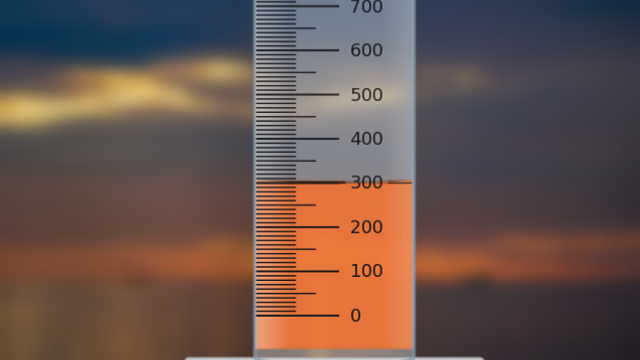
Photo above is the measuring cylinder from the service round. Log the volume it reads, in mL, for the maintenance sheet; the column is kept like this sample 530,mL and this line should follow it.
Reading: 300,mL
